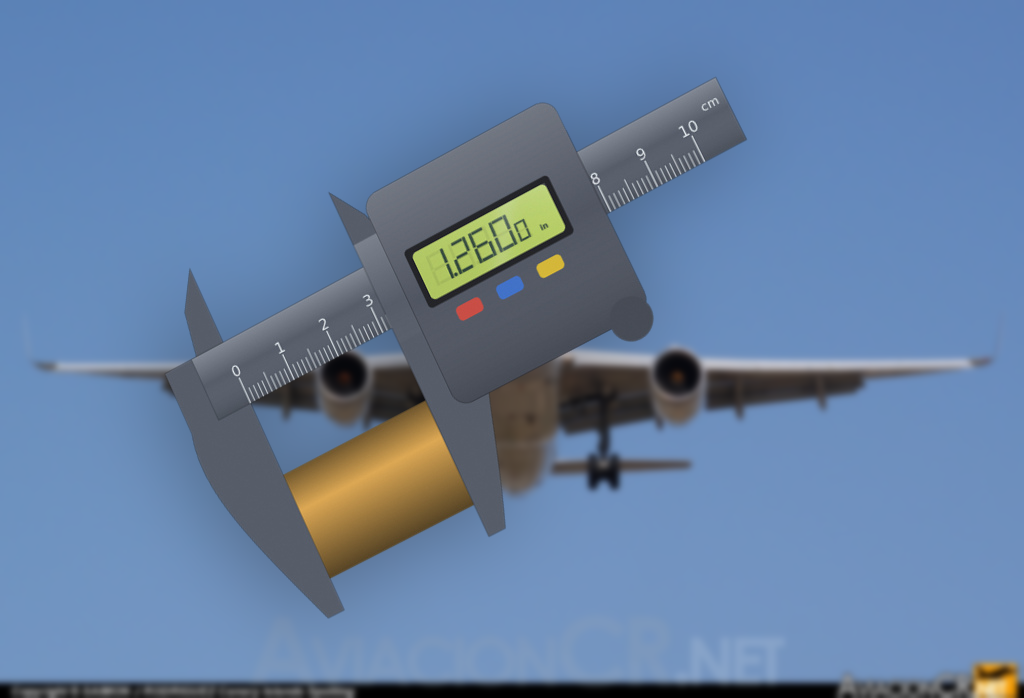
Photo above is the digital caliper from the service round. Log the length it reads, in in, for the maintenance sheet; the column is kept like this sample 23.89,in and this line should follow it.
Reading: 1.2600,in
